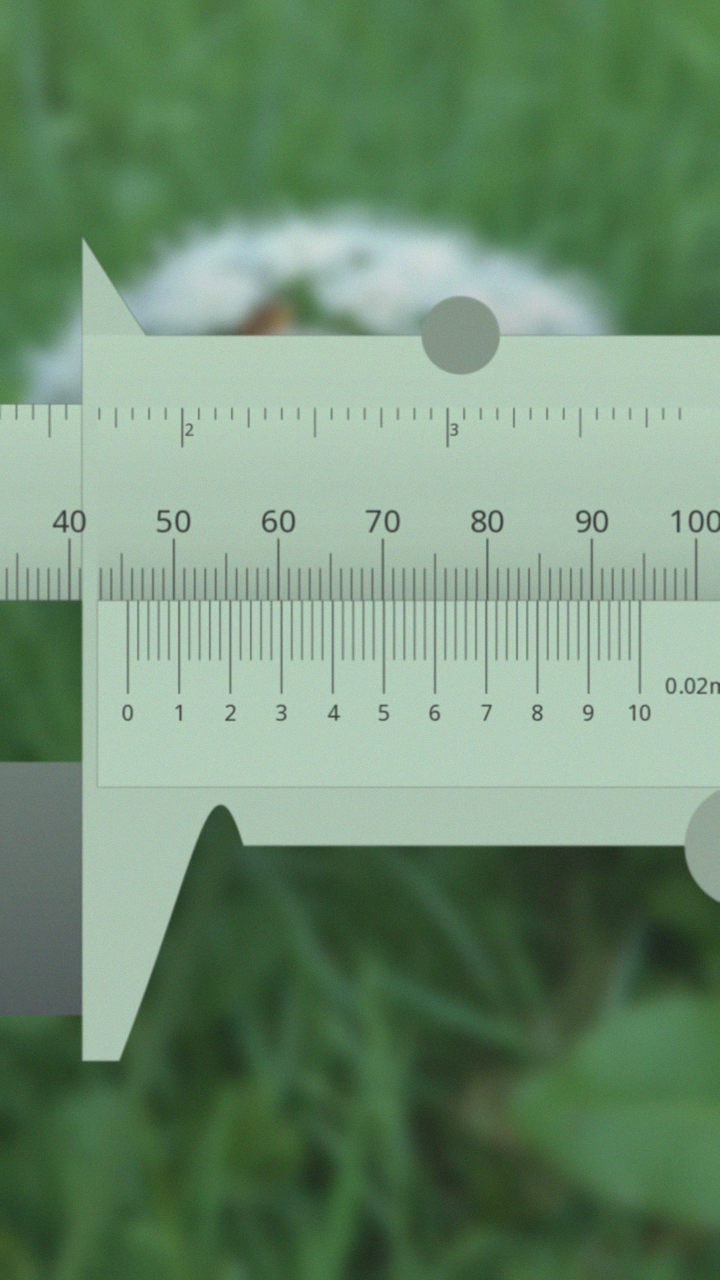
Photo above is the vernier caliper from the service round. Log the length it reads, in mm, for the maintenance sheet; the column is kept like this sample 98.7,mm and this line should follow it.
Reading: 45.6,mm
